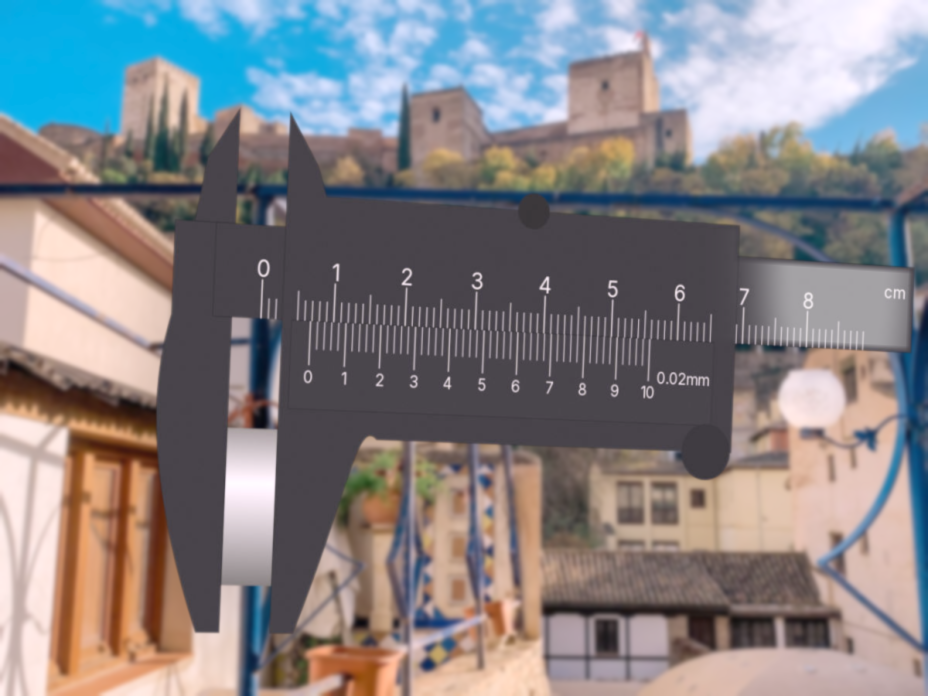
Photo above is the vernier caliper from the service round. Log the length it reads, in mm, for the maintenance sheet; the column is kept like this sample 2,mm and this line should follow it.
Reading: 6.8,mm
